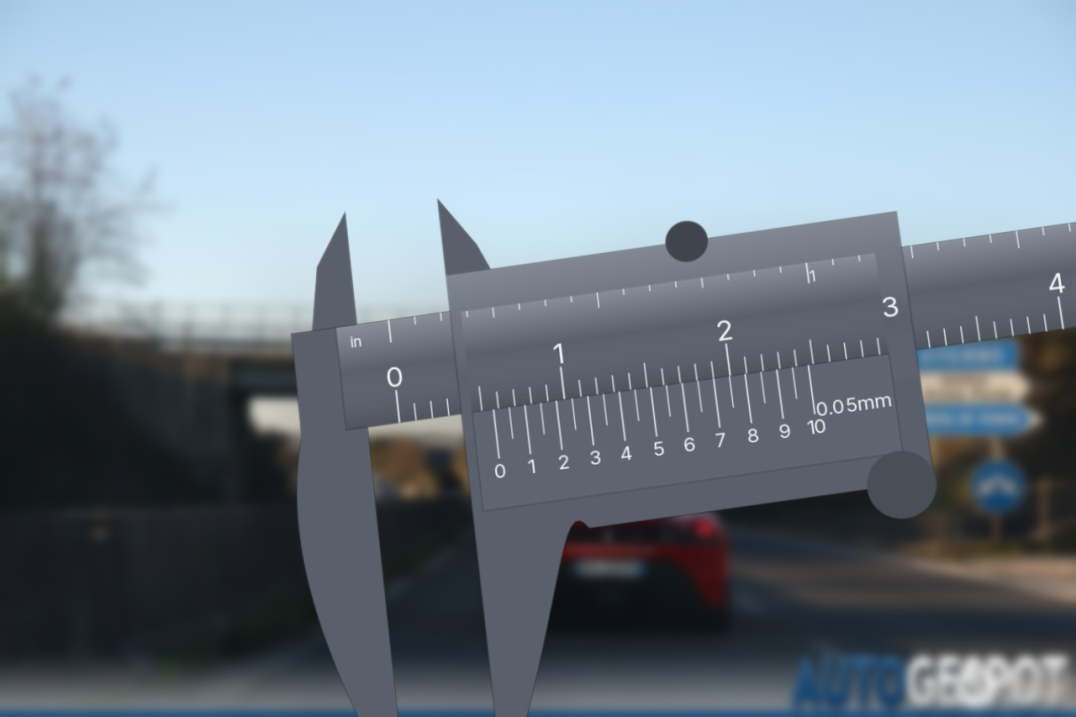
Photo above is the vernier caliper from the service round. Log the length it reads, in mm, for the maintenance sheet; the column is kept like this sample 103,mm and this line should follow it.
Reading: 5.7,mm
